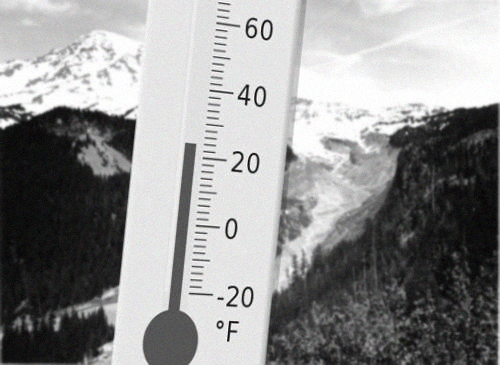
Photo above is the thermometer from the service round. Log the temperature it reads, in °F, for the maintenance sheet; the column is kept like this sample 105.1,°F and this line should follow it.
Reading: 24,°F
